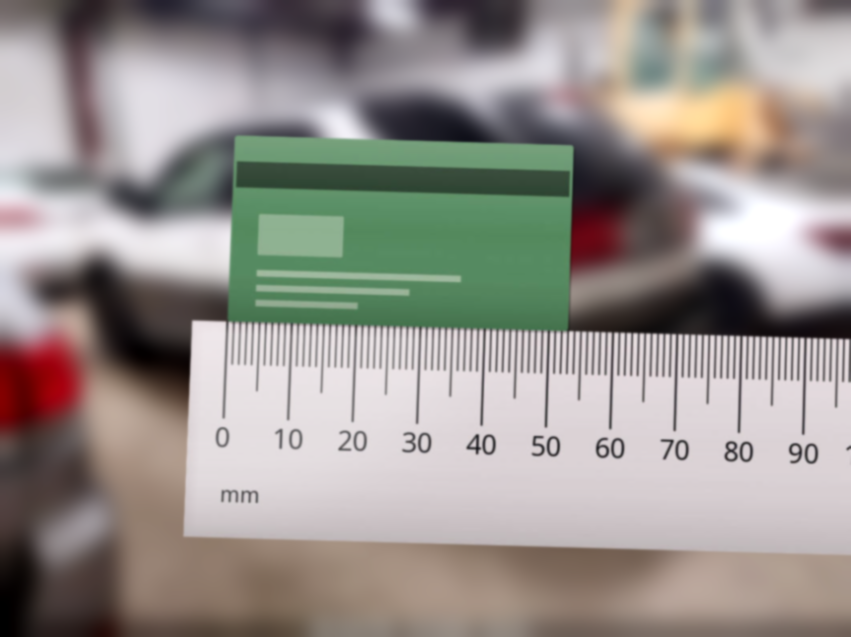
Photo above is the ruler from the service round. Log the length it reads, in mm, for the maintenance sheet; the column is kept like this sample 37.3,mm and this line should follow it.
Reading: 53,mm
